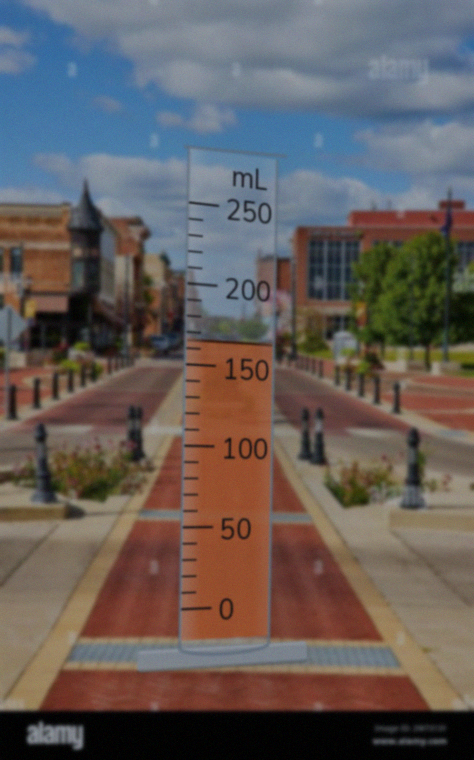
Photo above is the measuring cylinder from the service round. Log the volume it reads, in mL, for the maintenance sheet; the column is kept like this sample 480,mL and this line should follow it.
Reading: 165,mL
